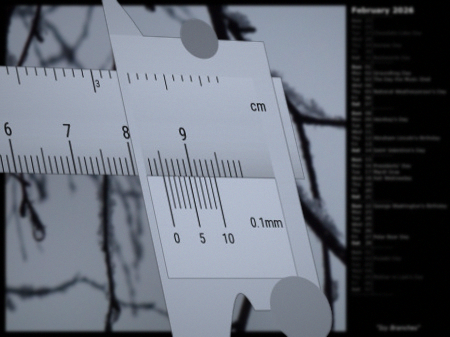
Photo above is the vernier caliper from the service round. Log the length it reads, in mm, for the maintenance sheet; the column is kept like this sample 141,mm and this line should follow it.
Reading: 85.0,mm
